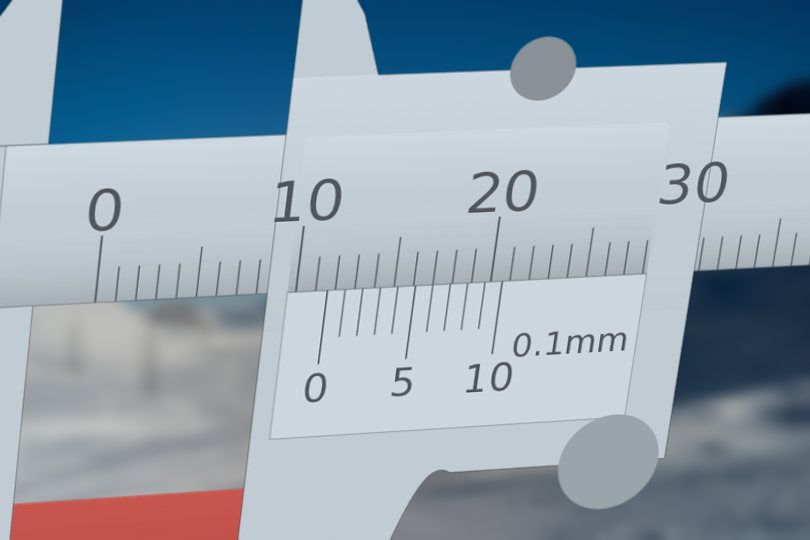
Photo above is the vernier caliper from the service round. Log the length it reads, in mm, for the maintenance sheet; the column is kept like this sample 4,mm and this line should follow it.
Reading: 11.6,mm
